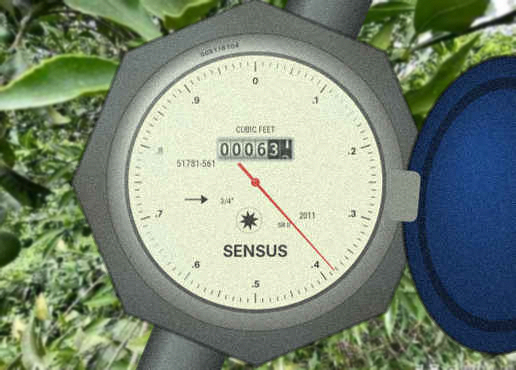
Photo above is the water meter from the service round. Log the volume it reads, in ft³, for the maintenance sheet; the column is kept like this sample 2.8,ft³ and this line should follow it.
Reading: 631.38,ft³
